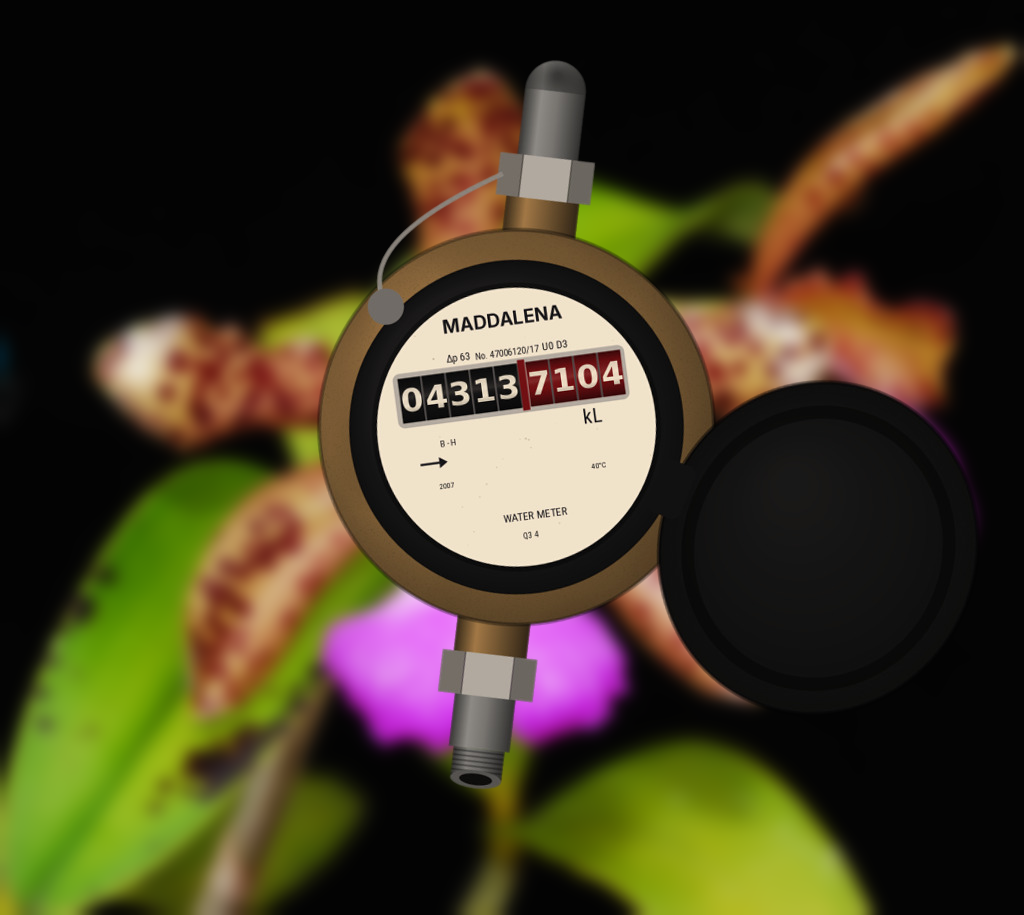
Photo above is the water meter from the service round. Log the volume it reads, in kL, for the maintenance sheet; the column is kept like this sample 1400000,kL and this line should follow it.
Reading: 4313.7104,kL
